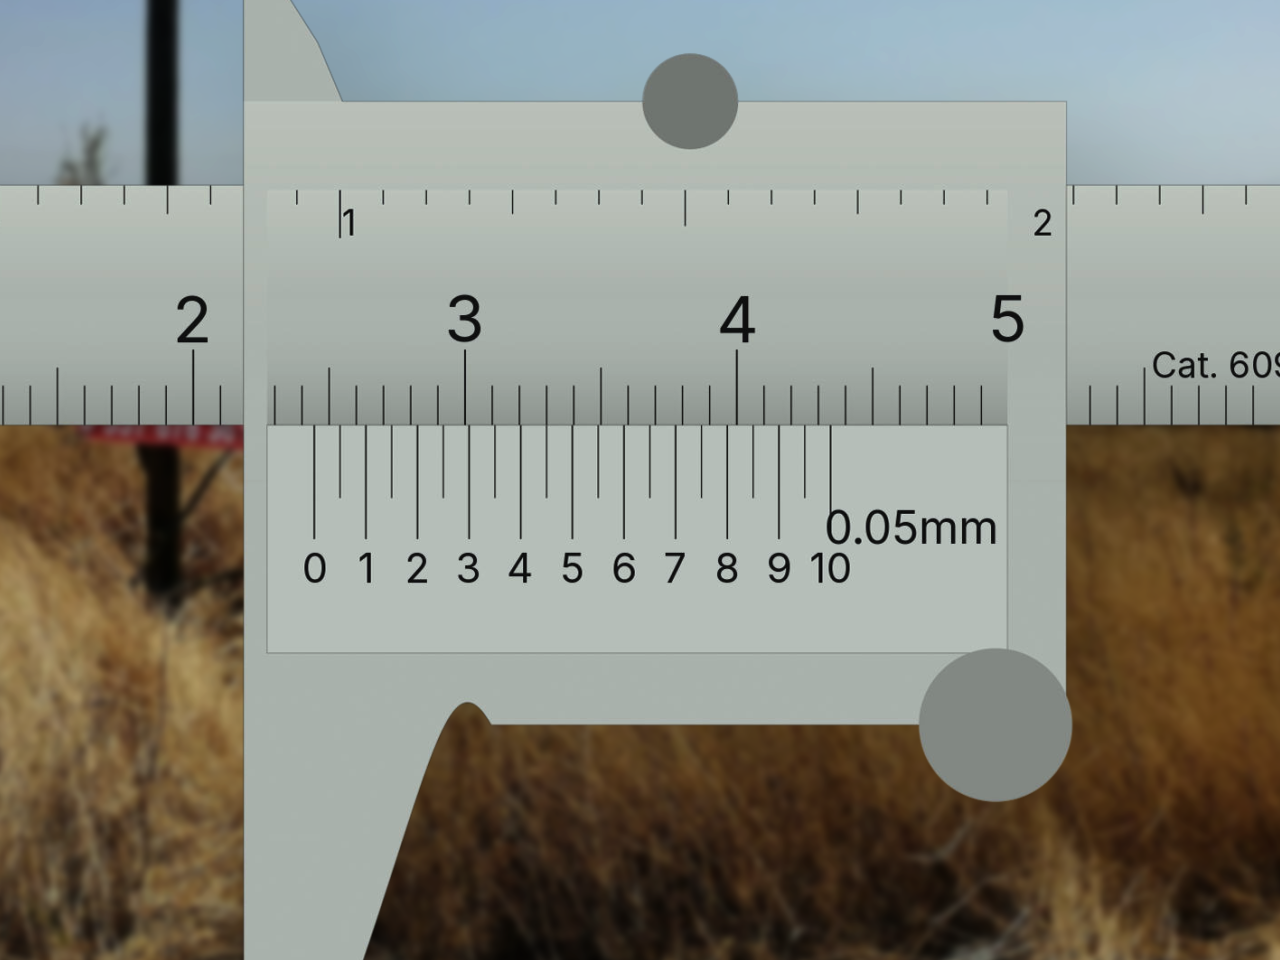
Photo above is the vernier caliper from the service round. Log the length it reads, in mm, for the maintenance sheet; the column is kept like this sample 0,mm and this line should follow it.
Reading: 24.45,mm
